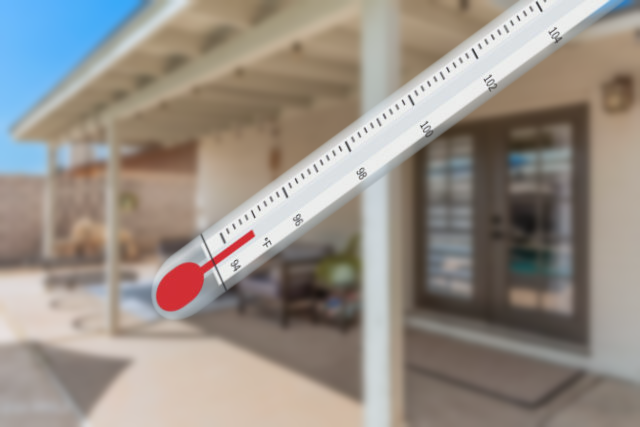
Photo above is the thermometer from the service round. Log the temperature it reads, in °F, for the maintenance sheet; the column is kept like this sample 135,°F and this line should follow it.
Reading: 94.8,°F
